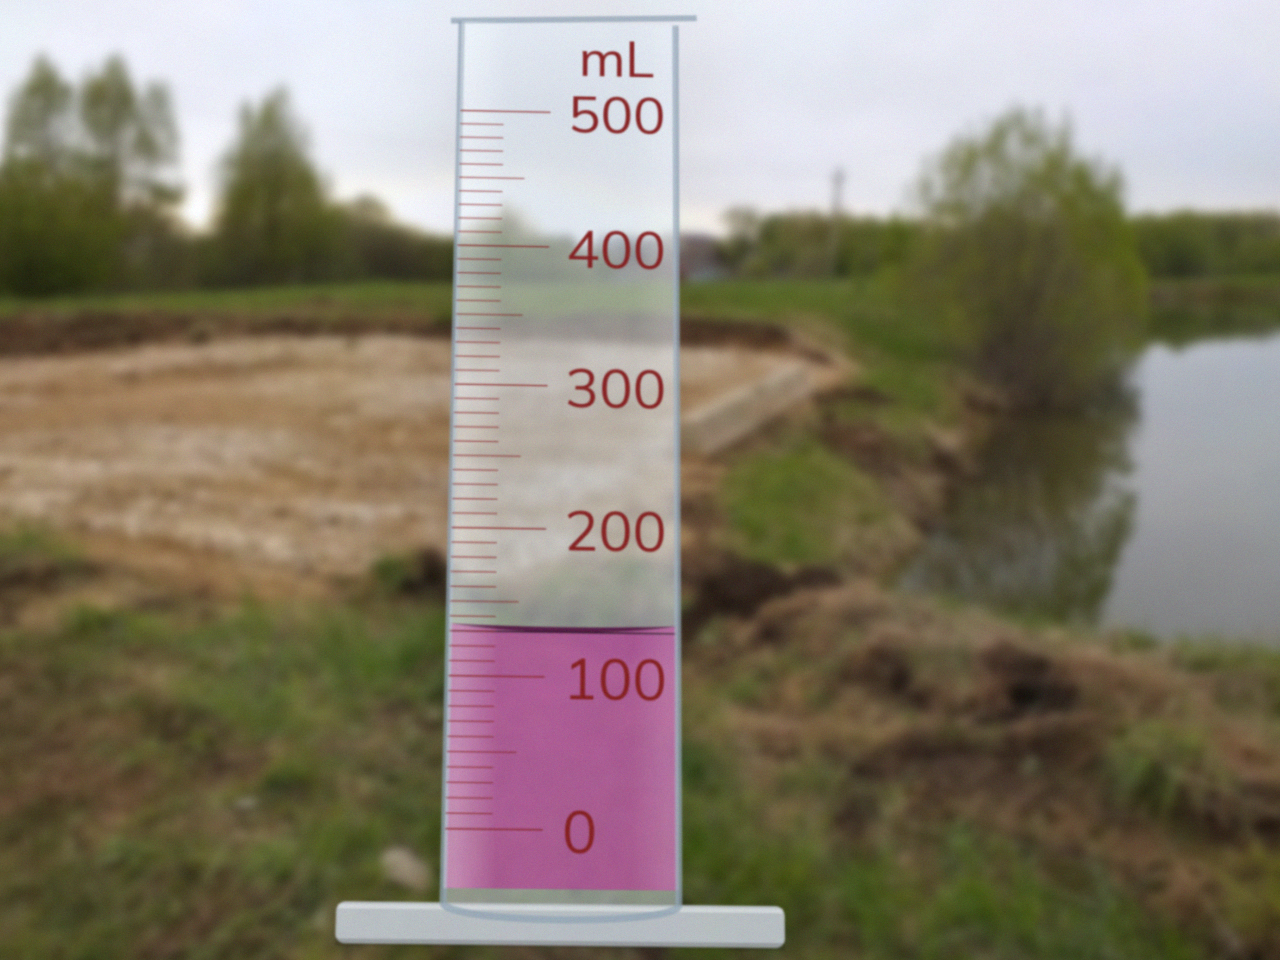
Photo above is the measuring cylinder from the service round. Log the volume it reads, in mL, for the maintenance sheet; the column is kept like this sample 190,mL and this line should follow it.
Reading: 130,mL
